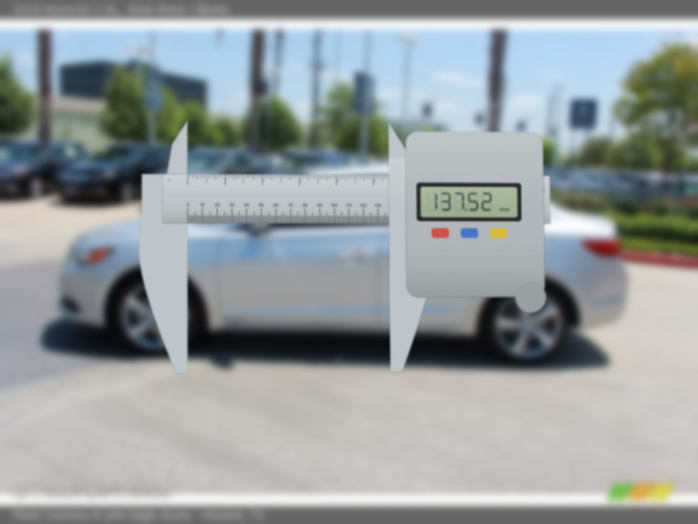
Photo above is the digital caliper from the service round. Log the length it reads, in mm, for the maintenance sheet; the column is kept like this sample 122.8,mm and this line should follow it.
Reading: 137.52,mm
